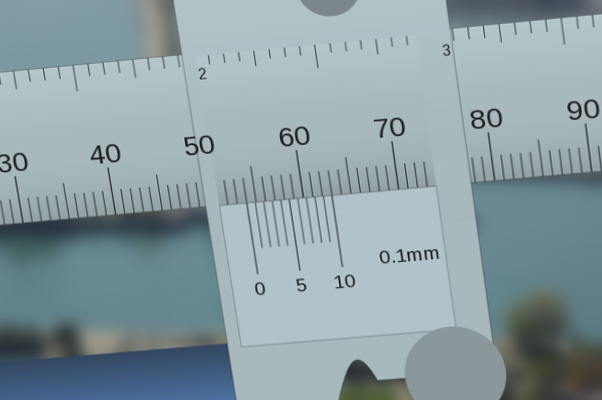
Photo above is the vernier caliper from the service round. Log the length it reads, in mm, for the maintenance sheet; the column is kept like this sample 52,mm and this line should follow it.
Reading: 54.0,mm
